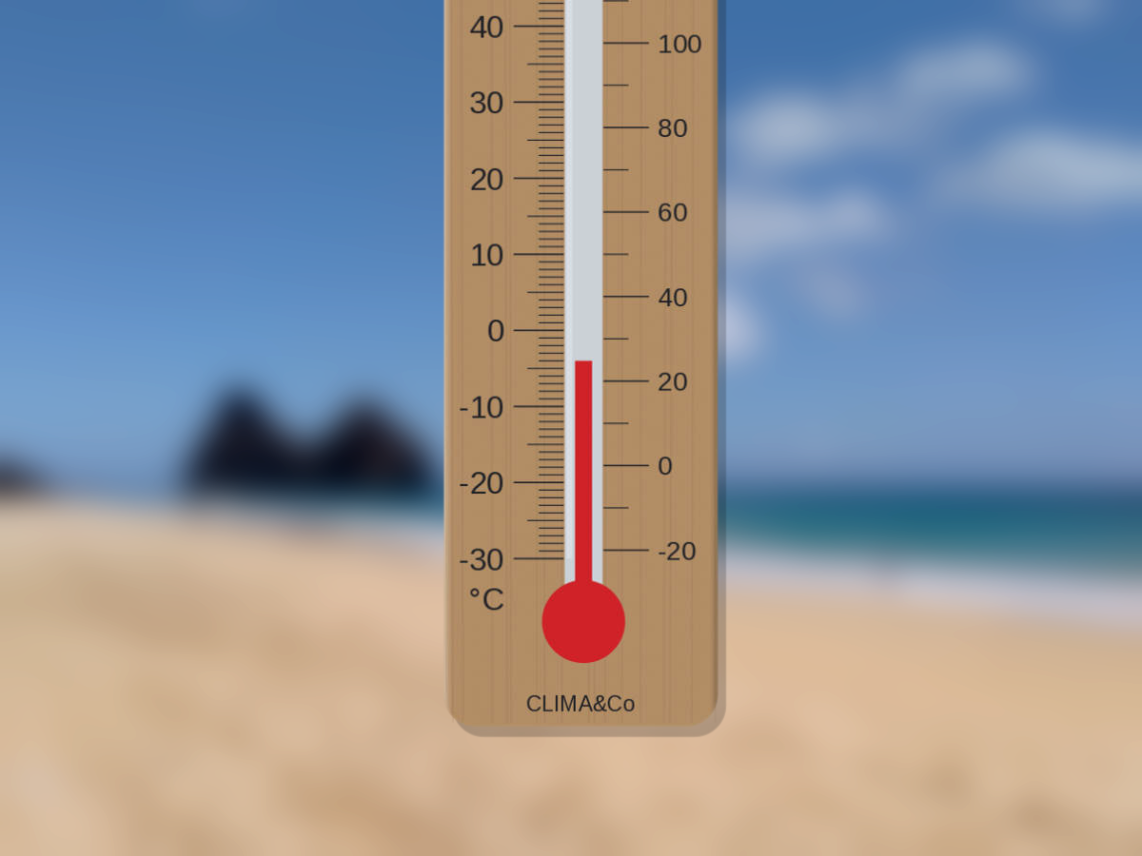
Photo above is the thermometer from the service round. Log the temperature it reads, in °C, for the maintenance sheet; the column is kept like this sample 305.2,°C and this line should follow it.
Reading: -4,°C
